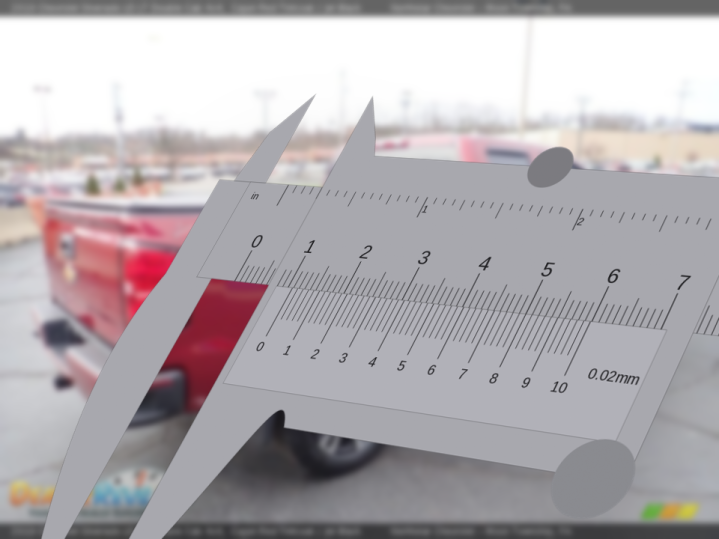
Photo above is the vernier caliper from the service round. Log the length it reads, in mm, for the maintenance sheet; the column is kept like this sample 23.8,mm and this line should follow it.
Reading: 10.8,mm
